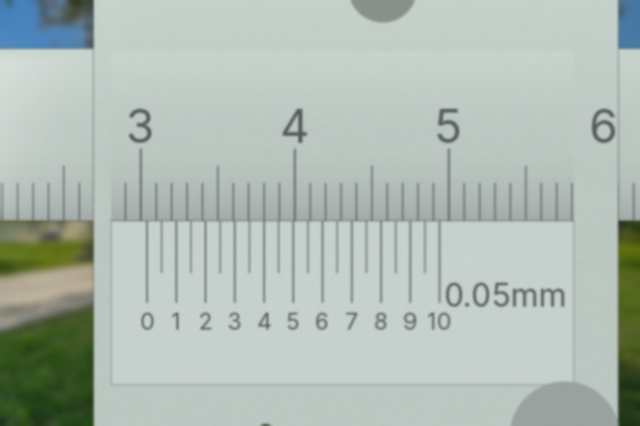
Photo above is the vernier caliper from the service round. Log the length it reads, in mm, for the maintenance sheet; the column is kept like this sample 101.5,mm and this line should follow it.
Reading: 30.4,mm
